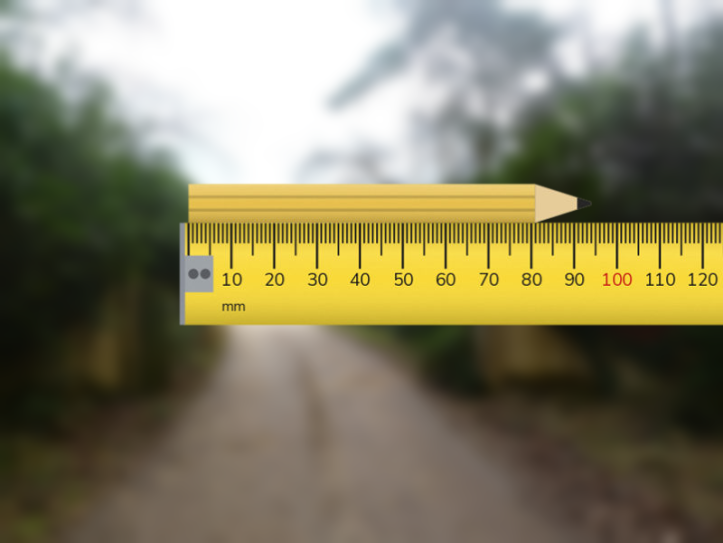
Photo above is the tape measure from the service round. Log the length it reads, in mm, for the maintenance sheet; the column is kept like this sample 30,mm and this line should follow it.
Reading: 94,mm
